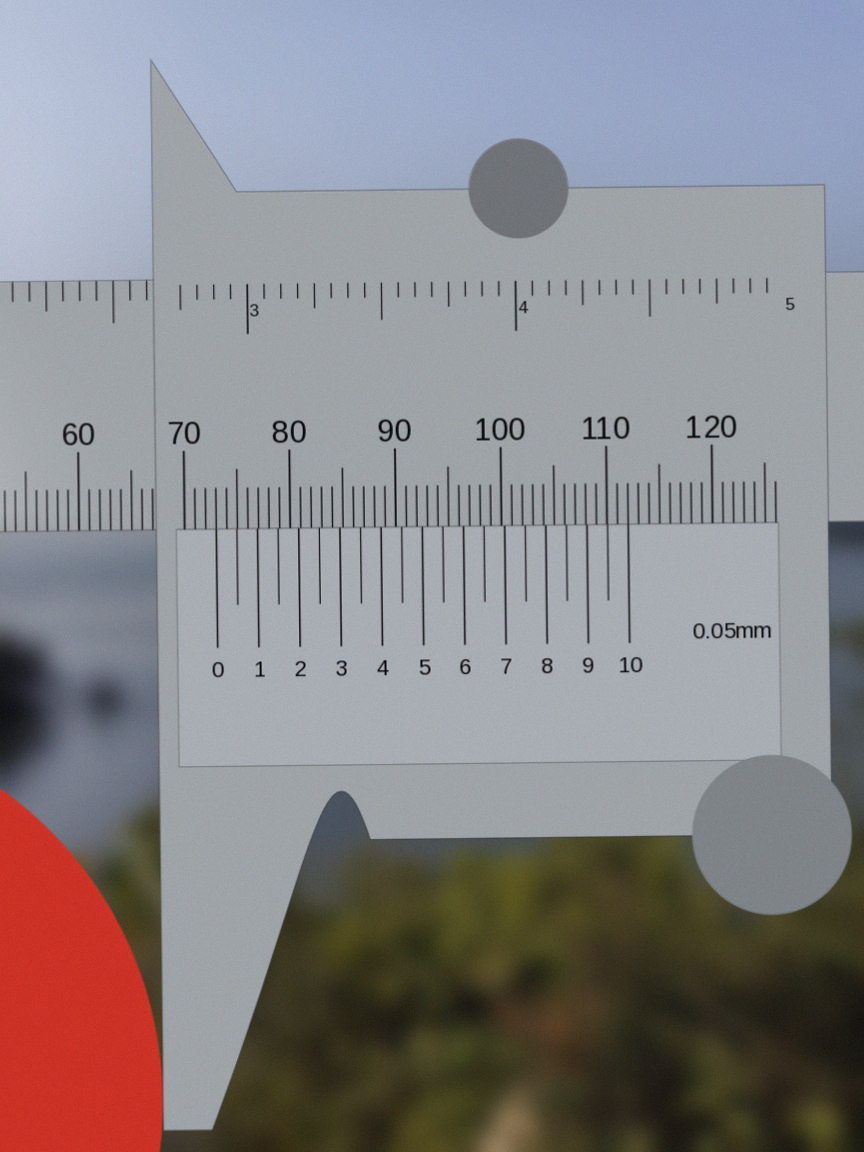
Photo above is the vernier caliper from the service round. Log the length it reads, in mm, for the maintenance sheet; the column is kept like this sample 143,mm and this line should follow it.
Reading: 73.0,mm
